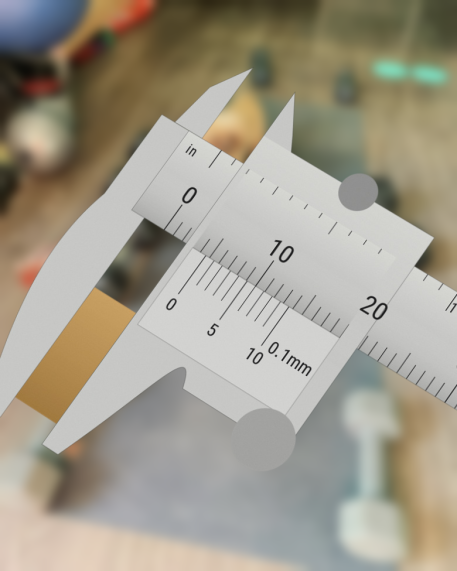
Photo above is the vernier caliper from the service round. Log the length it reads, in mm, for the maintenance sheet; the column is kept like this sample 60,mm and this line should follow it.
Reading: 4.6,mm
